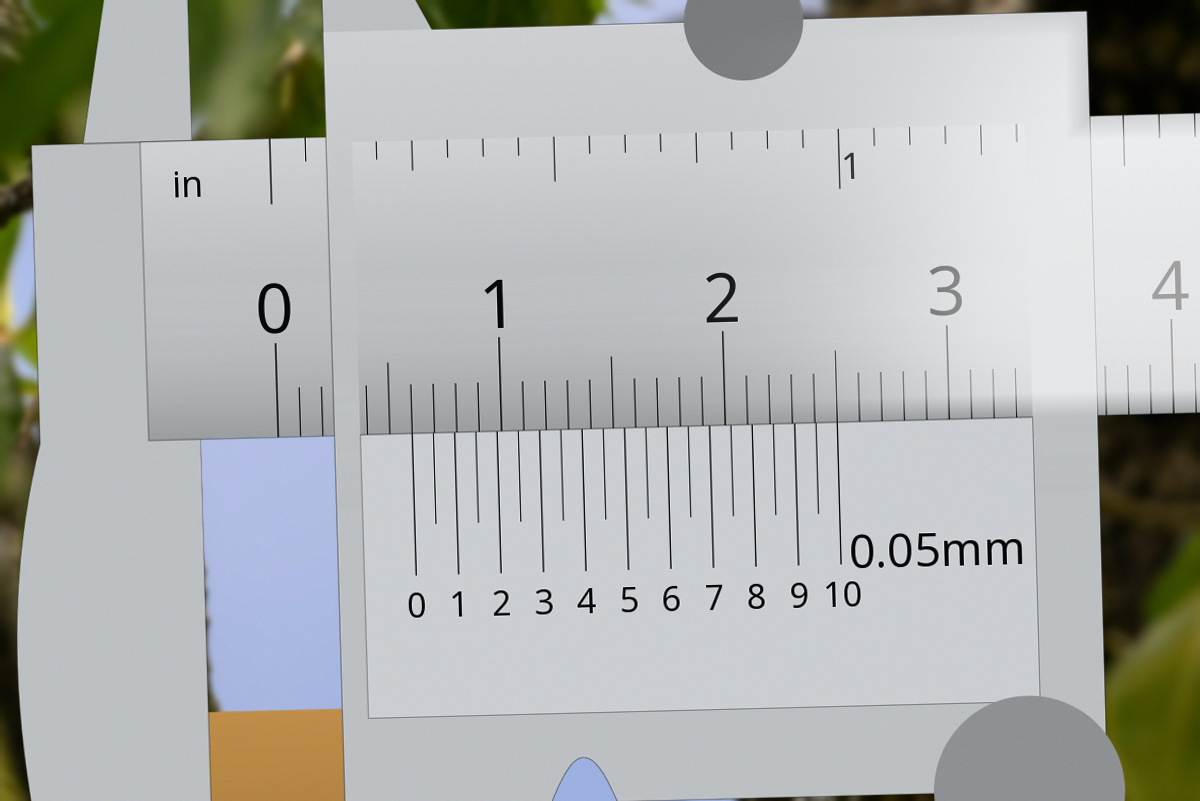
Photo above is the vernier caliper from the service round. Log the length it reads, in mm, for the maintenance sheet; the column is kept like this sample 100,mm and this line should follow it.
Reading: 6.0,mm
